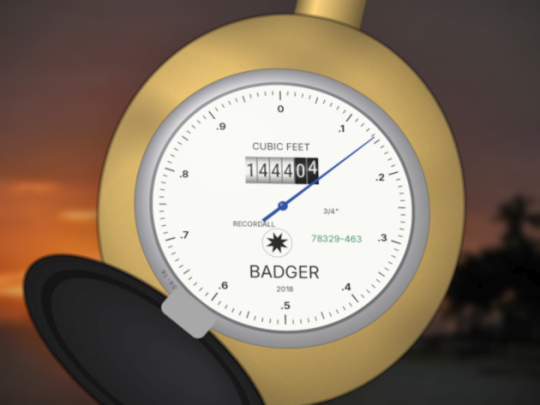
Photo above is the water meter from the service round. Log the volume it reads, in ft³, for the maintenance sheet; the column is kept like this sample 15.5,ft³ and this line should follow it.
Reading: 144404.14,ft³
